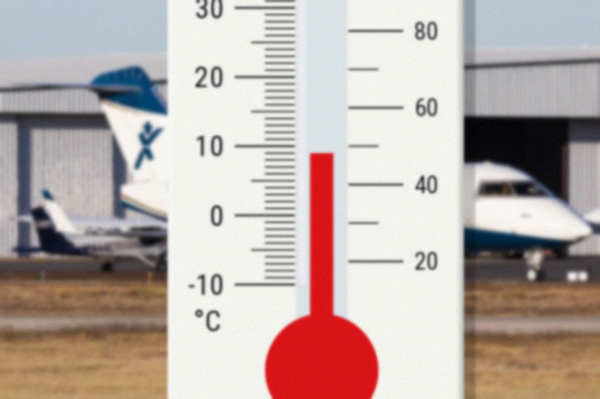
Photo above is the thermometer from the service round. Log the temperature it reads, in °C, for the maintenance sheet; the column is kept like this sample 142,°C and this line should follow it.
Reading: 9,°C
